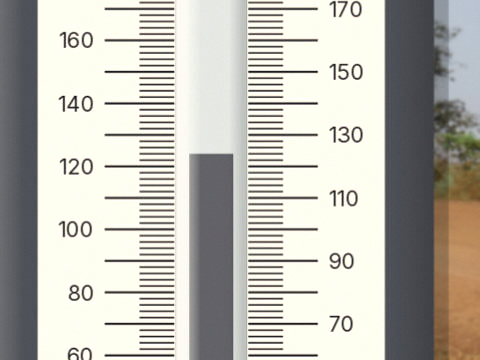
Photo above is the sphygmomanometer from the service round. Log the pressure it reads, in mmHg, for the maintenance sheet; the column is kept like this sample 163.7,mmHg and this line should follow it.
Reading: 124,mmHg
